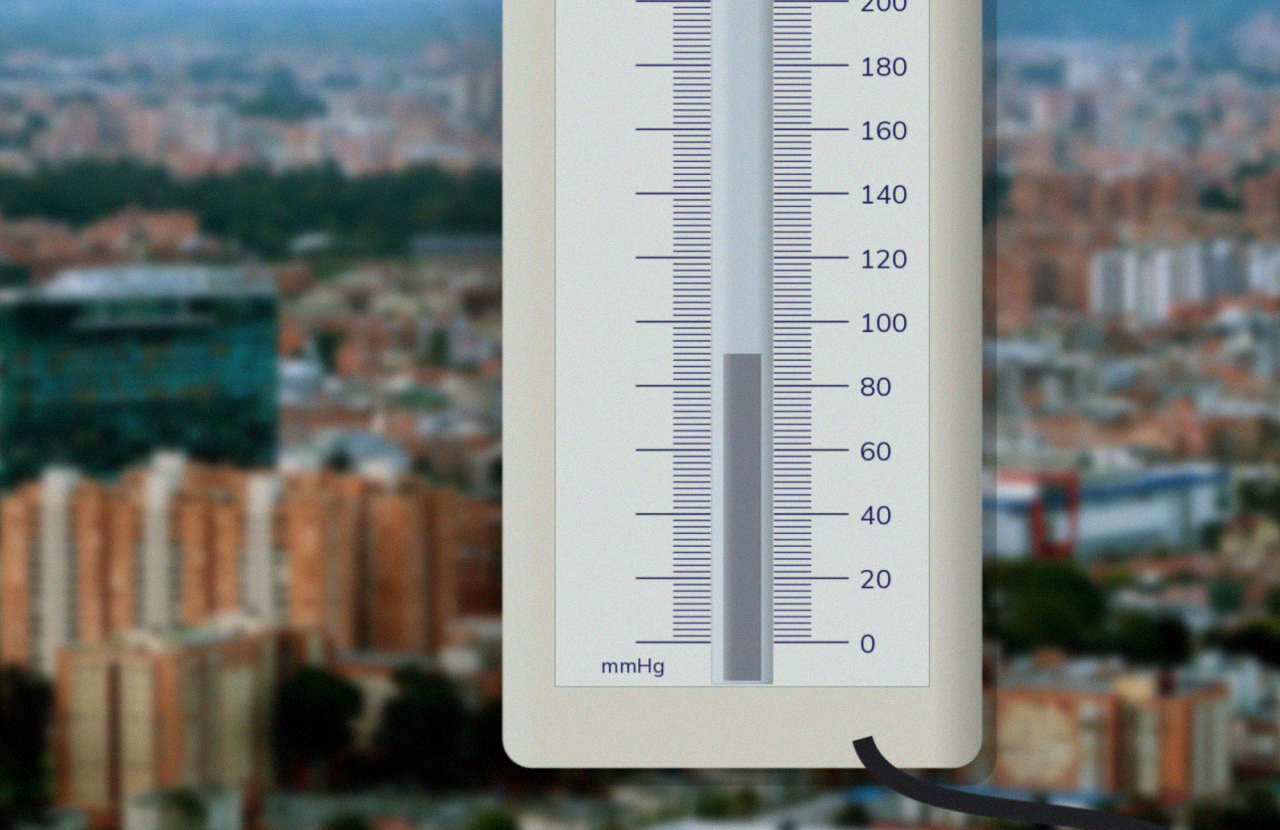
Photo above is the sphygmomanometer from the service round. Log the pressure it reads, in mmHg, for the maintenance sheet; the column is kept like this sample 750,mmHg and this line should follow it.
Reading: 90,mmHg
